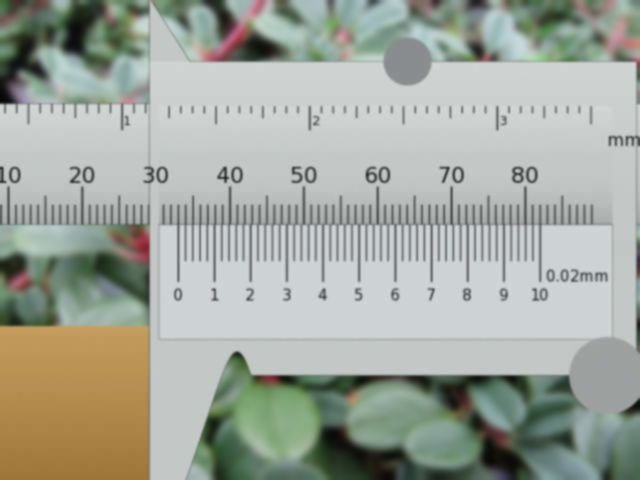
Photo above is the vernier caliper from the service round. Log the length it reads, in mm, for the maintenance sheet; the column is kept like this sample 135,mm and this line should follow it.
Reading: 33.0,mm
